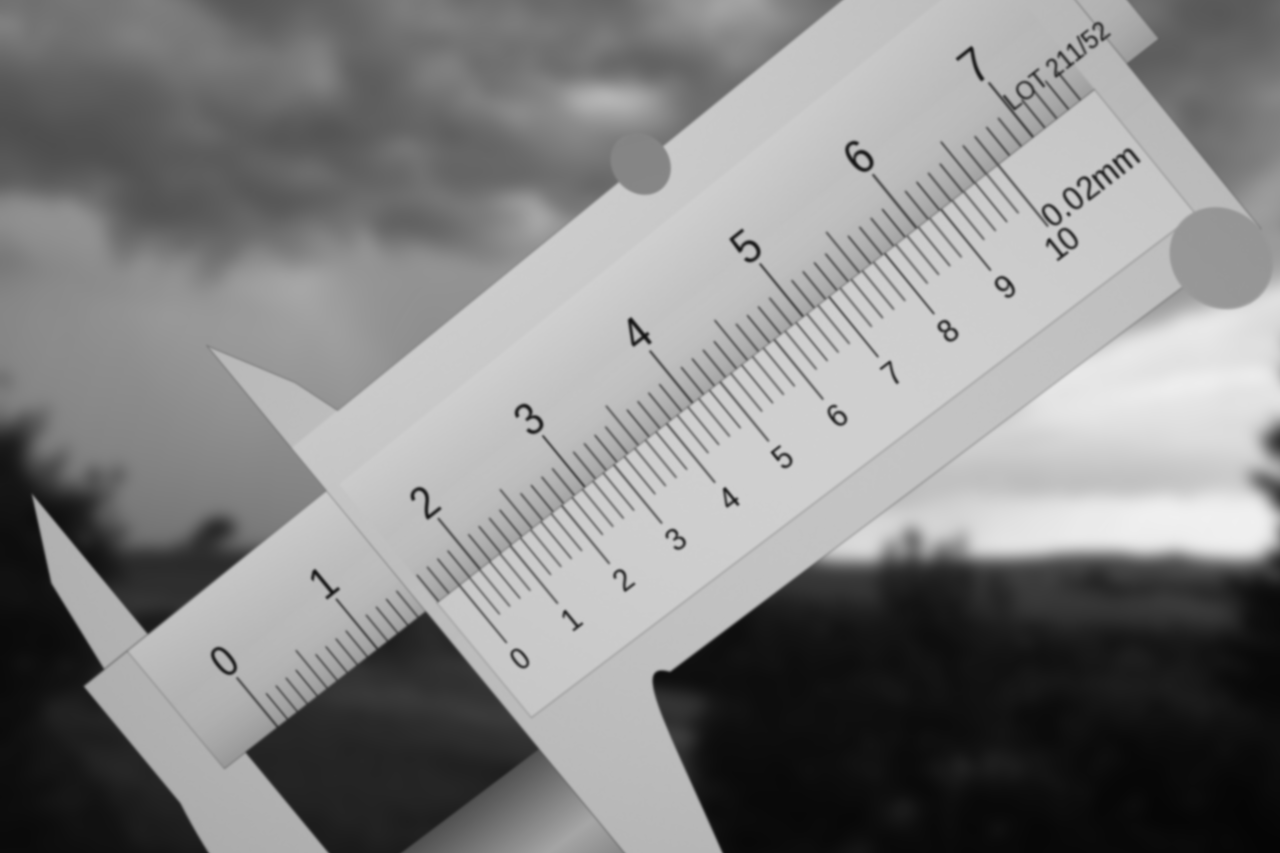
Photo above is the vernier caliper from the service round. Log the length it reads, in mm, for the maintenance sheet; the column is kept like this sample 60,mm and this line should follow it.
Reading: 18.0,mm
